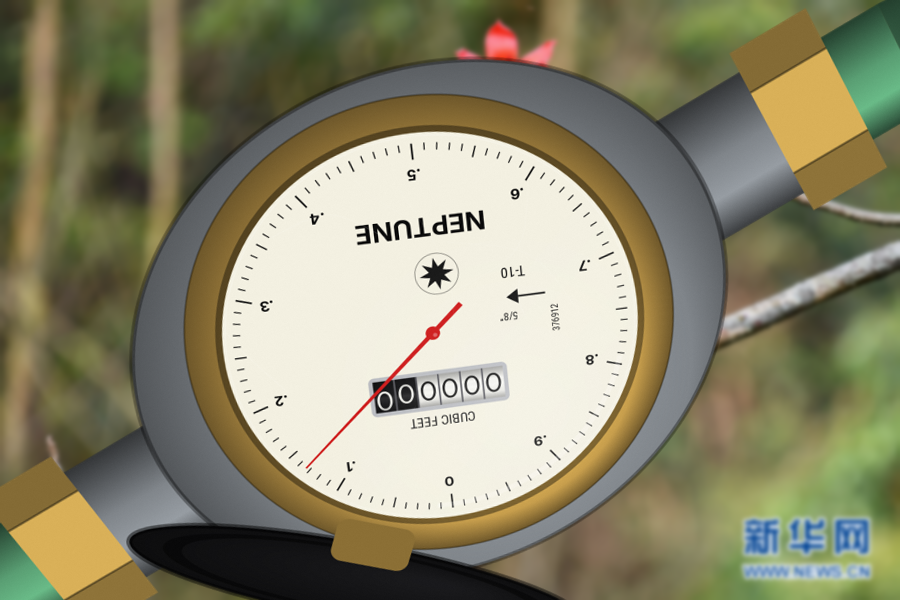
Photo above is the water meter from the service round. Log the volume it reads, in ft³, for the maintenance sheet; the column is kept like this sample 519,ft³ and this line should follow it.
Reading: 0.13,ft³
